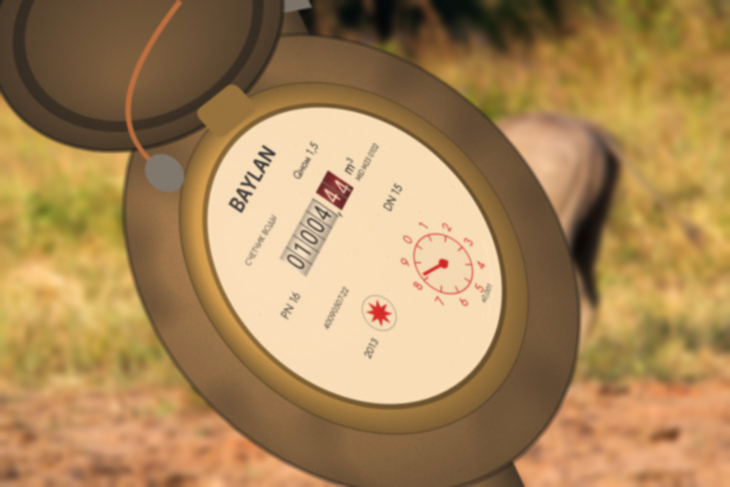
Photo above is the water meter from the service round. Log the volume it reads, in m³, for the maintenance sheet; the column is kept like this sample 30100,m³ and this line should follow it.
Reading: 1004.438,m³
